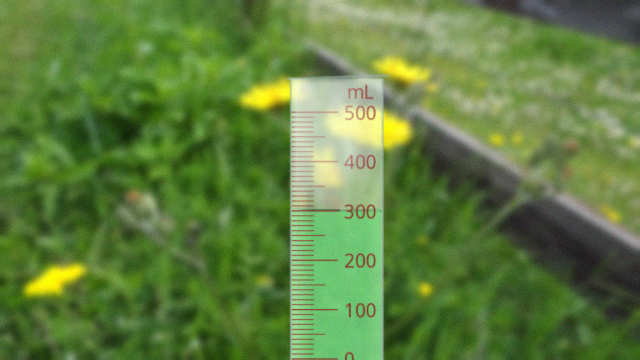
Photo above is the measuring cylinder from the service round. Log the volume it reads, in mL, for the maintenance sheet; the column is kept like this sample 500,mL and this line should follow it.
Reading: 300,mL
